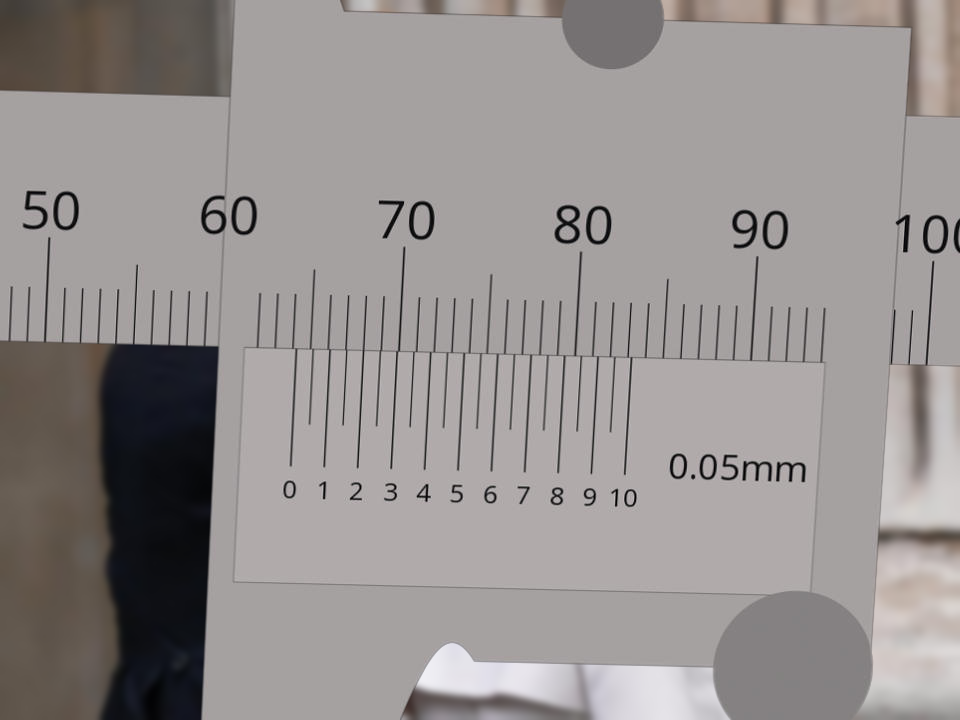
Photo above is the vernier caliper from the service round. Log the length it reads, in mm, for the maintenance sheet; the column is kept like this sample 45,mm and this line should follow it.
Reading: 64.2,mm
